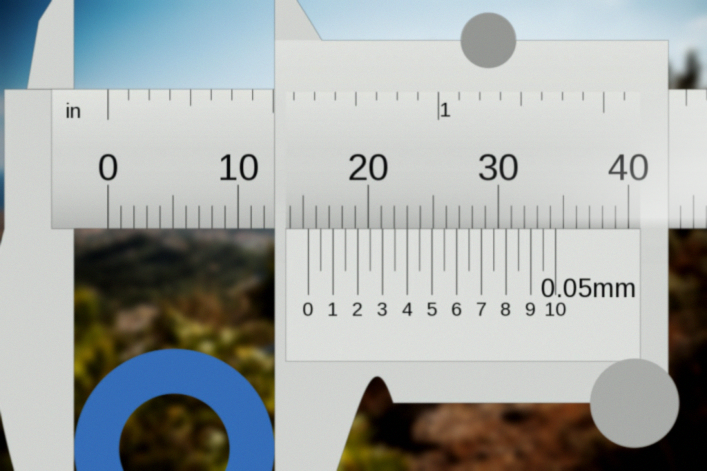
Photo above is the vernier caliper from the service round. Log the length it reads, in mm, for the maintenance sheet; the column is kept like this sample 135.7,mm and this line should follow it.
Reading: 15.4,mm
